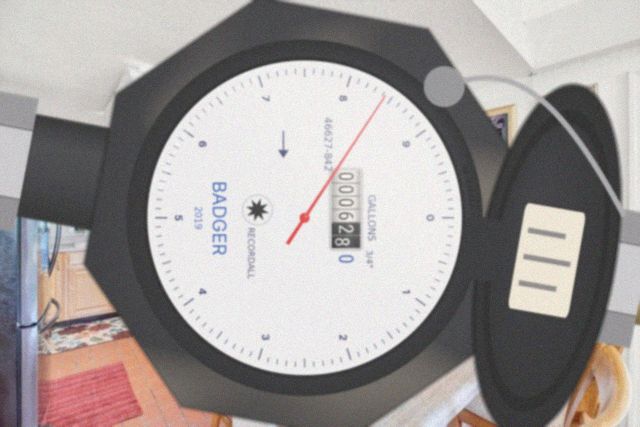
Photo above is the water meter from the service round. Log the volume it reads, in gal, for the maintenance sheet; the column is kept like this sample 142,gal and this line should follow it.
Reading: 6278.4,gal
